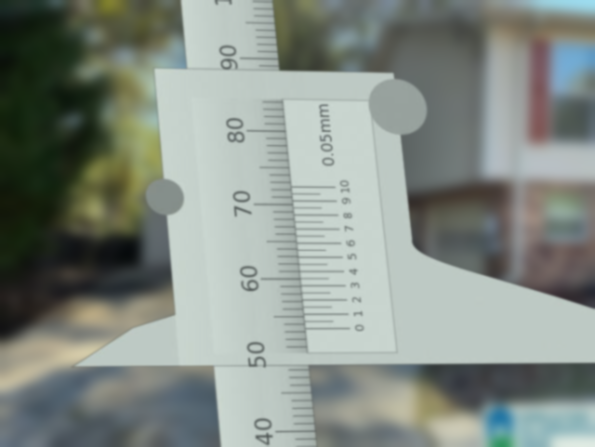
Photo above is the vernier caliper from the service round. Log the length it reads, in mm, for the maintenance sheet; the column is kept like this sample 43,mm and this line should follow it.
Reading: 53.4,mm
